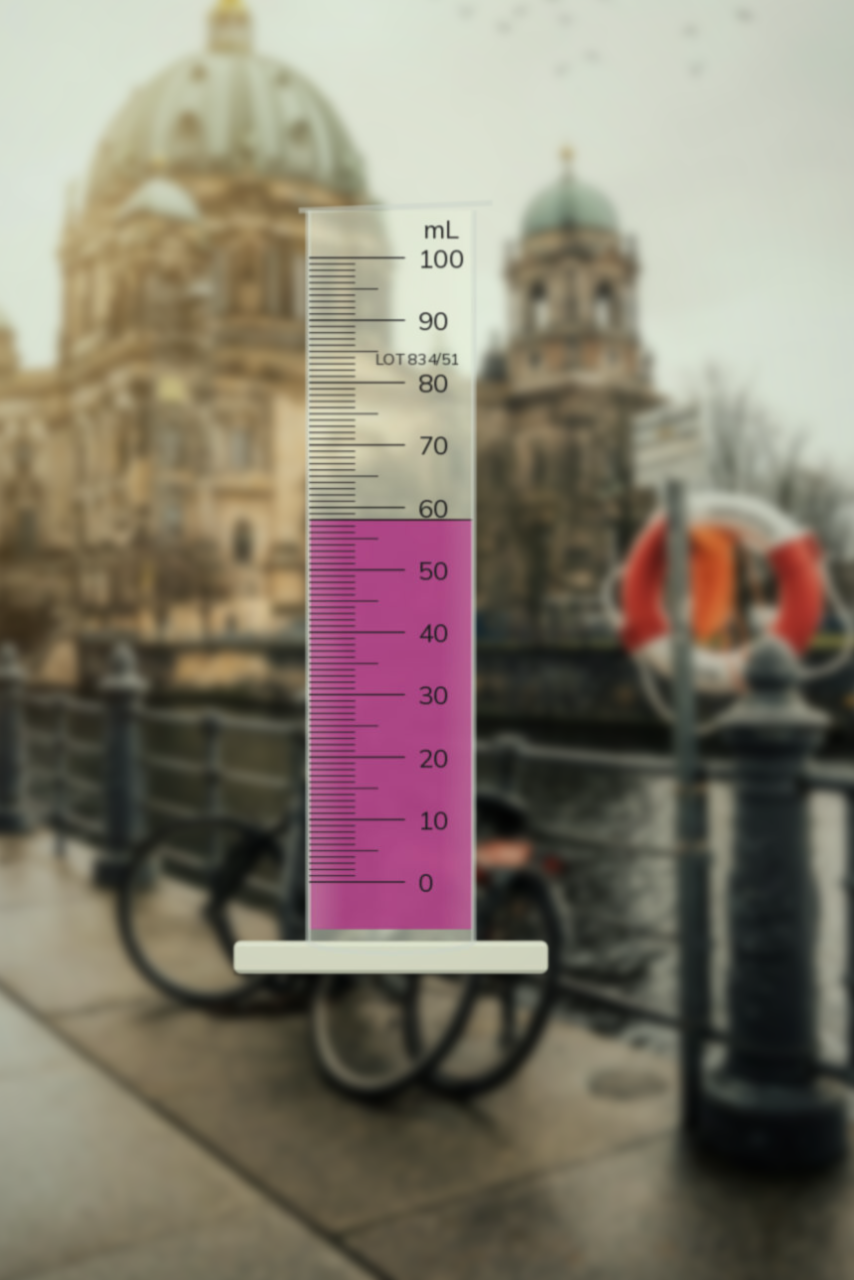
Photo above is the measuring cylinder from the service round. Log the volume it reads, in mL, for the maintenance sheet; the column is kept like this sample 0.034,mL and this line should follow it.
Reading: 58,mL
